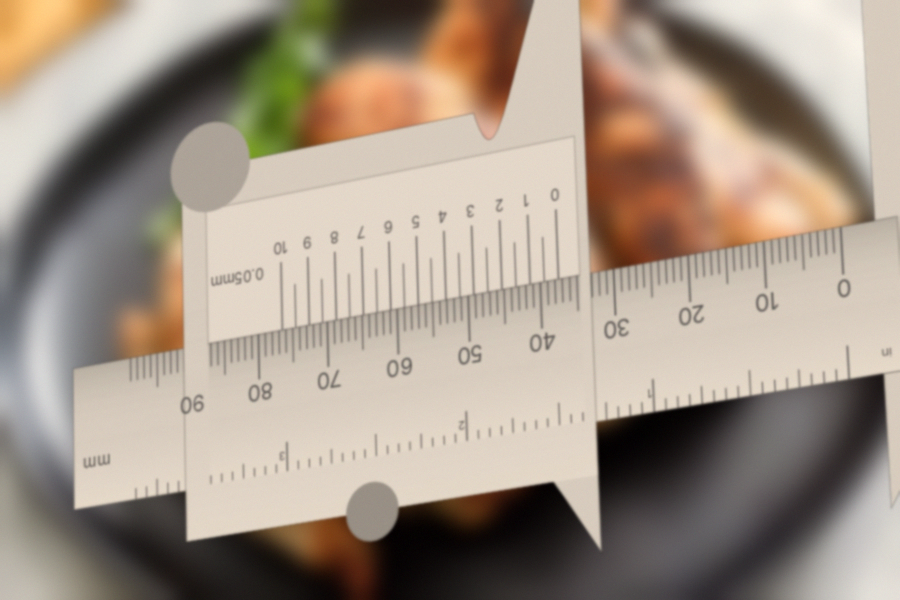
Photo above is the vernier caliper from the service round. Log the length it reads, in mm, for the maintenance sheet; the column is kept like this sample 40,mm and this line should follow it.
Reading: 37.5,mm
